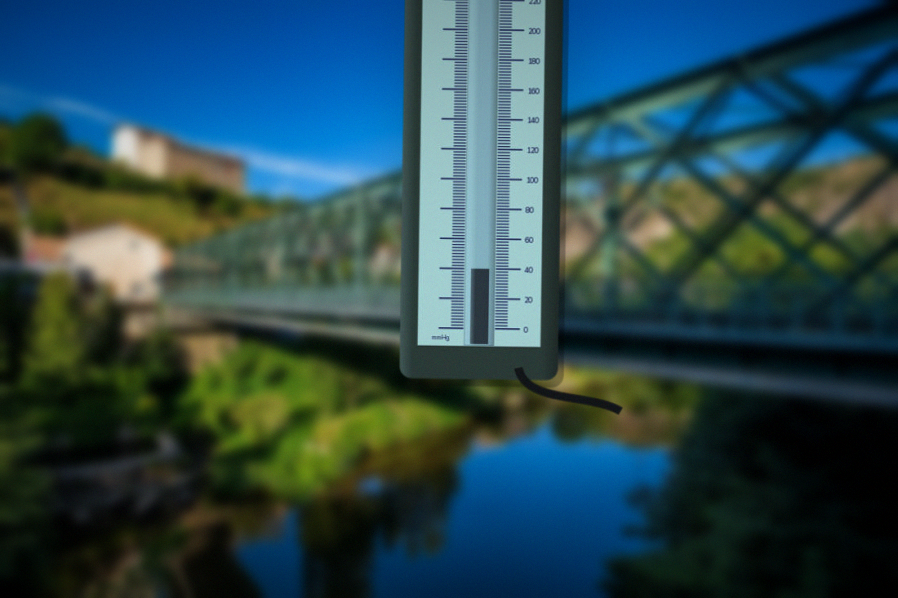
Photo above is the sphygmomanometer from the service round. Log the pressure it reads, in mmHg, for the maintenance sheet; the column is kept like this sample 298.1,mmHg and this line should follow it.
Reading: 40,mmHg
